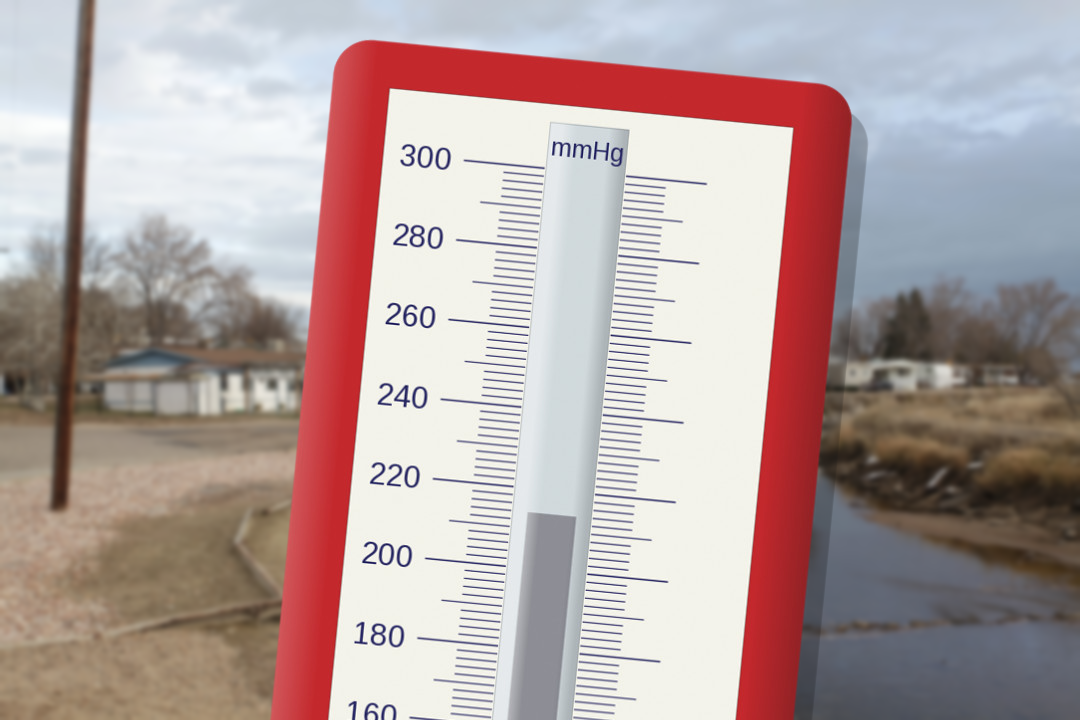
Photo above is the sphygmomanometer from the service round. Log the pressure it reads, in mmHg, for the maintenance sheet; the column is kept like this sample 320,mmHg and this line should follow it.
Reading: 214,mmHg
